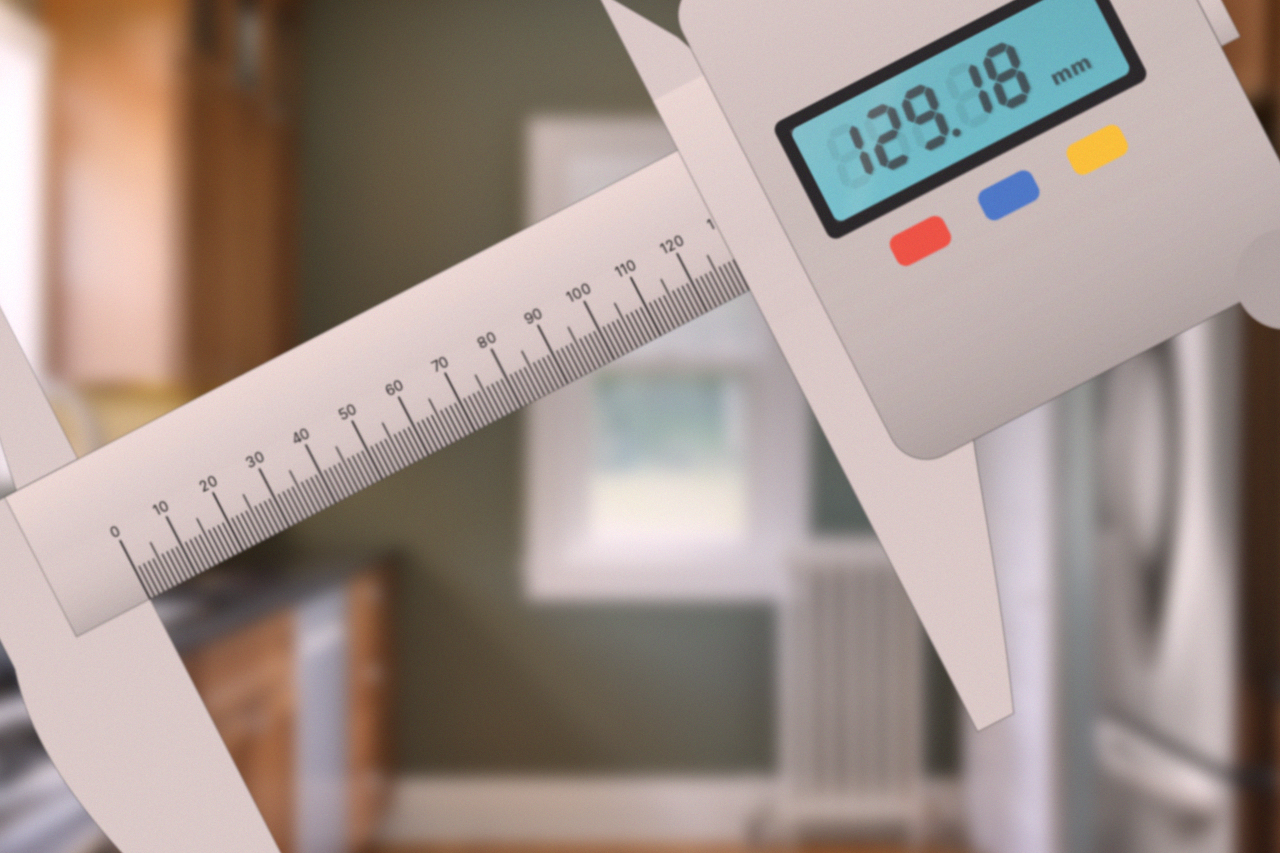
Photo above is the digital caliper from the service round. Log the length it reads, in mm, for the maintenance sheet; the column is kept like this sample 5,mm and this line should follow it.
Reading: 129.18,mm
